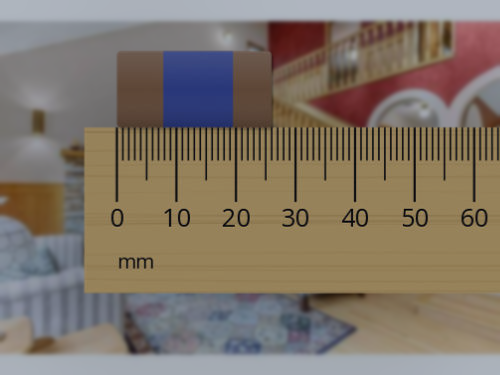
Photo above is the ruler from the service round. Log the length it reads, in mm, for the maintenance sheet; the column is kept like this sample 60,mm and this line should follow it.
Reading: 26,mm
